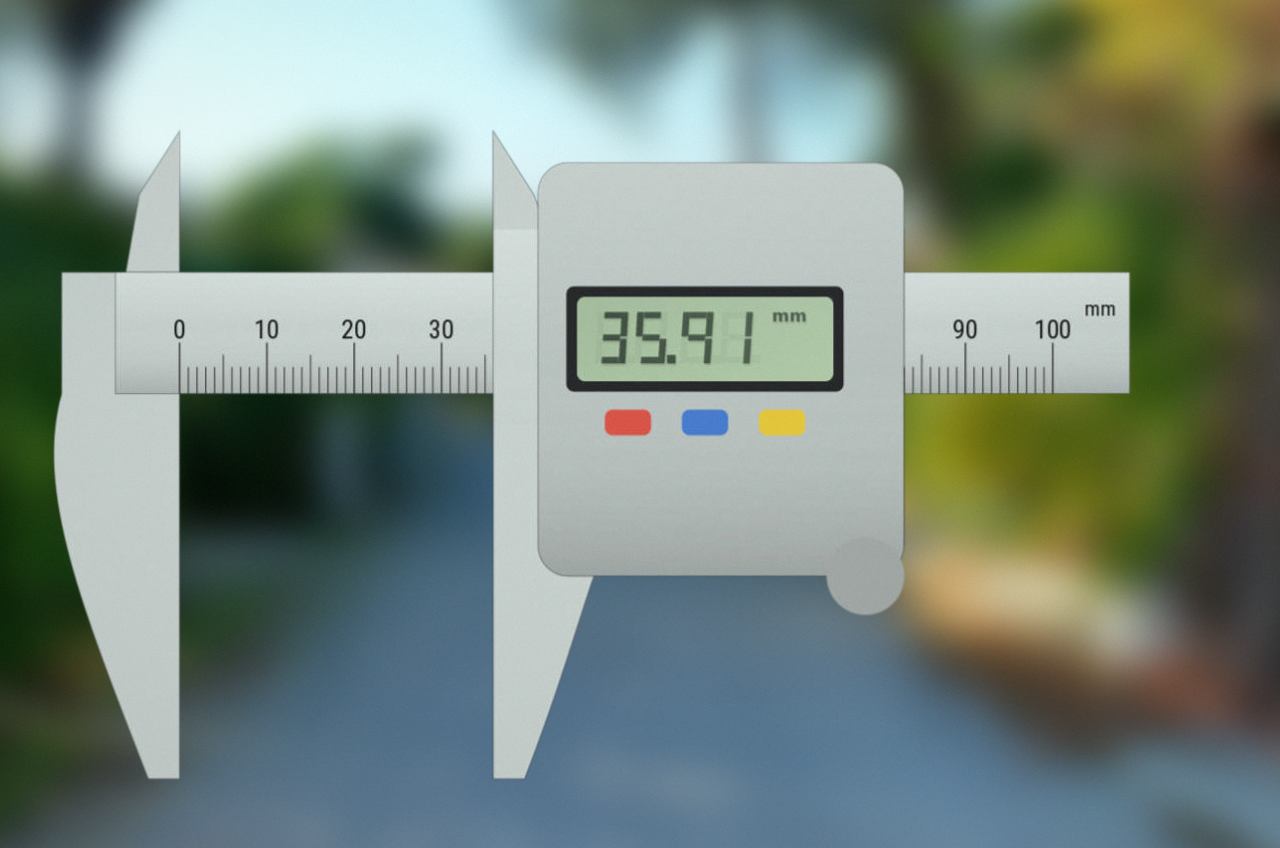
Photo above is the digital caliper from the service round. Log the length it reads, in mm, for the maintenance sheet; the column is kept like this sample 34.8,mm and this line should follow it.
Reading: 35.91,mm
